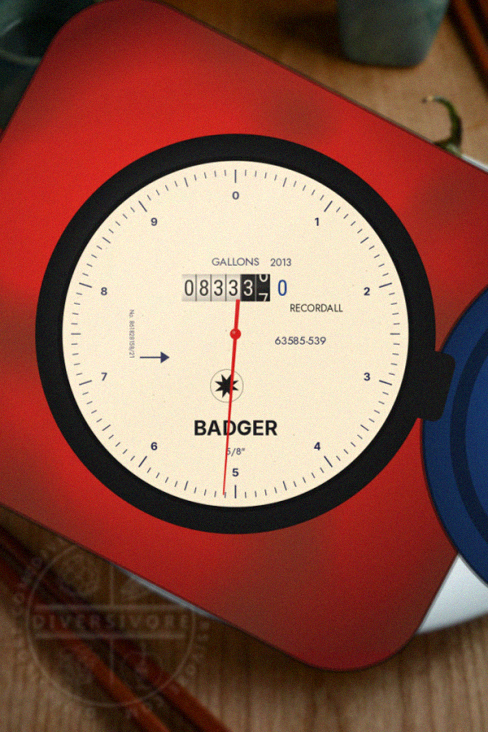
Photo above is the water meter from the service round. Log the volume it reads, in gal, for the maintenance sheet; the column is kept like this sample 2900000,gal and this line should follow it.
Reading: 833365.1,gal
